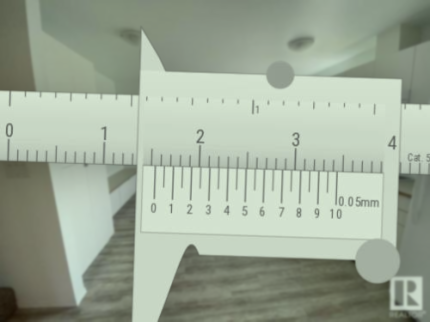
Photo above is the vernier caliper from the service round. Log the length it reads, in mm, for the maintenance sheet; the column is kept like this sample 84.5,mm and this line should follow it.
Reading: 15.4,mm
